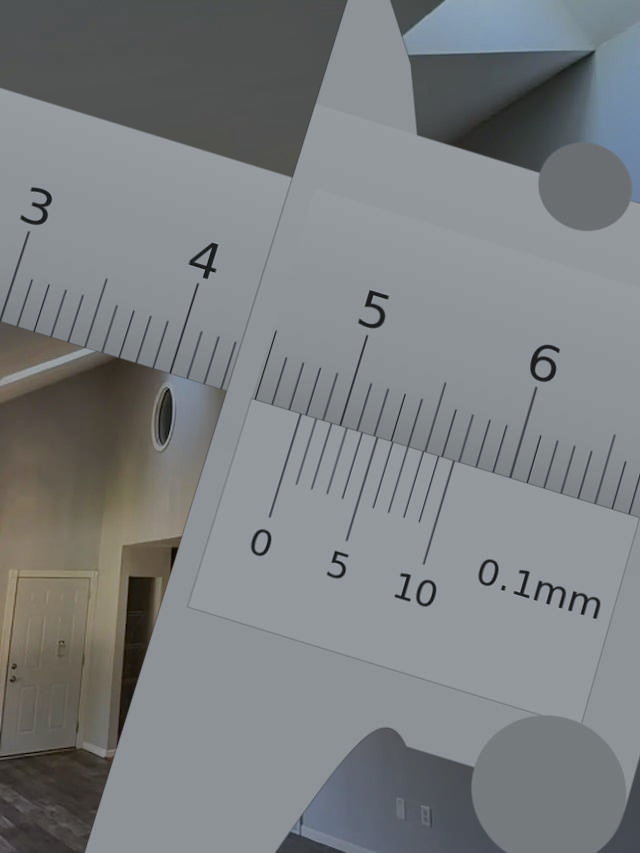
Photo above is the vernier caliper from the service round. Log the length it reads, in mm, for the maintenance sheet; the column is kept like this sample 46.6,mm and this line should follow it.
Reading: 47.7,mm
